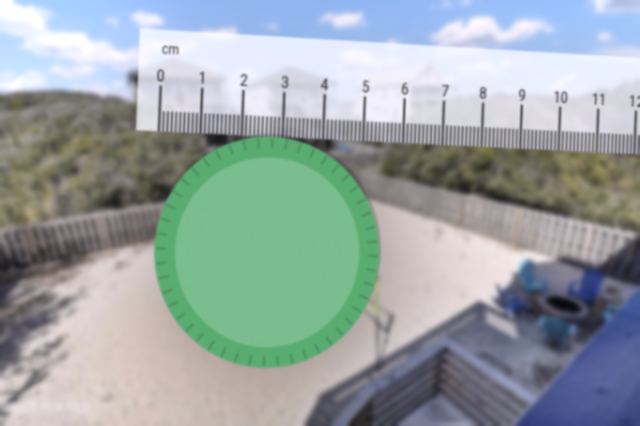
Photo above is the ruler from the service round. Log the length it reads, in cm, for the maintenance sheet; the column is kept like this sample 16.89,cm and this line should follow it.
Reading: 5.5,cm
